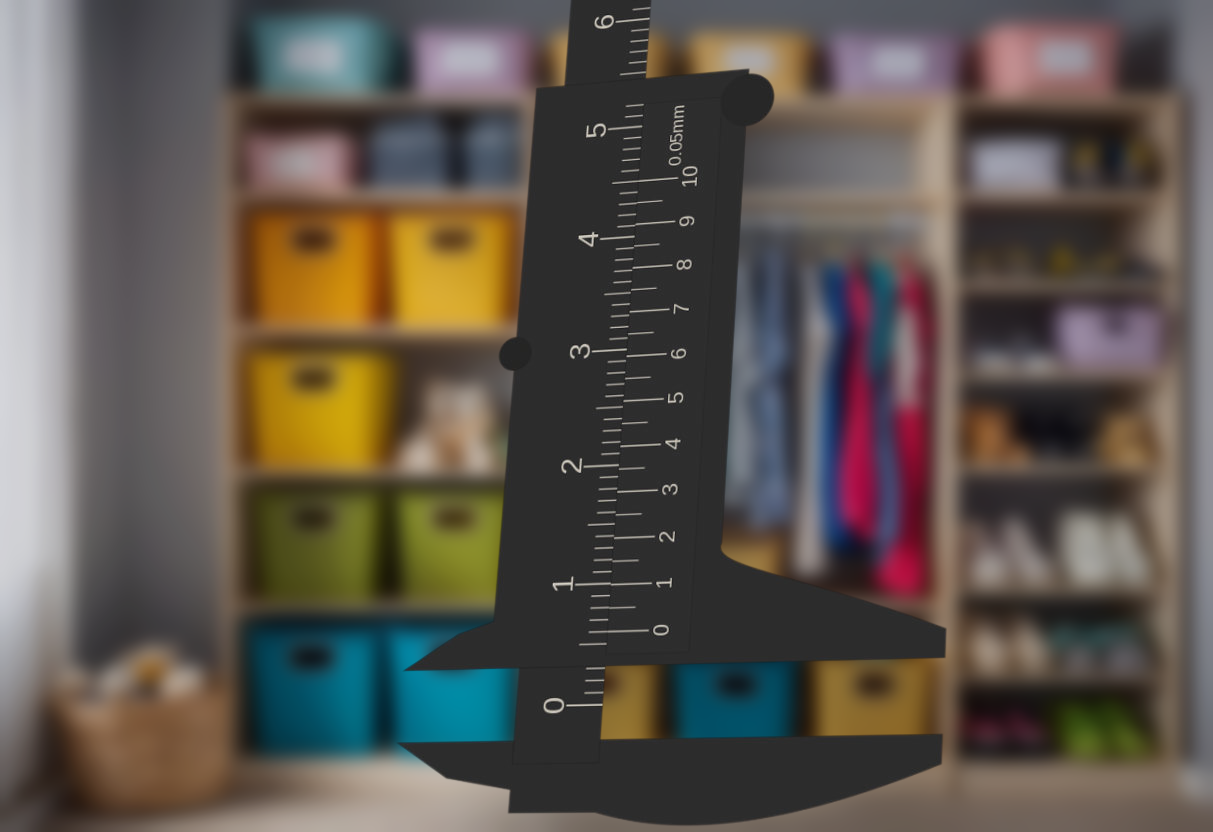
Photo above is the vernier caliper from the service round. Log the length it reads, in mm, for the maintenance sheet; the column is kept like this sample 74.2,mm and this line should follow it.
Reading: 6.0,mm
